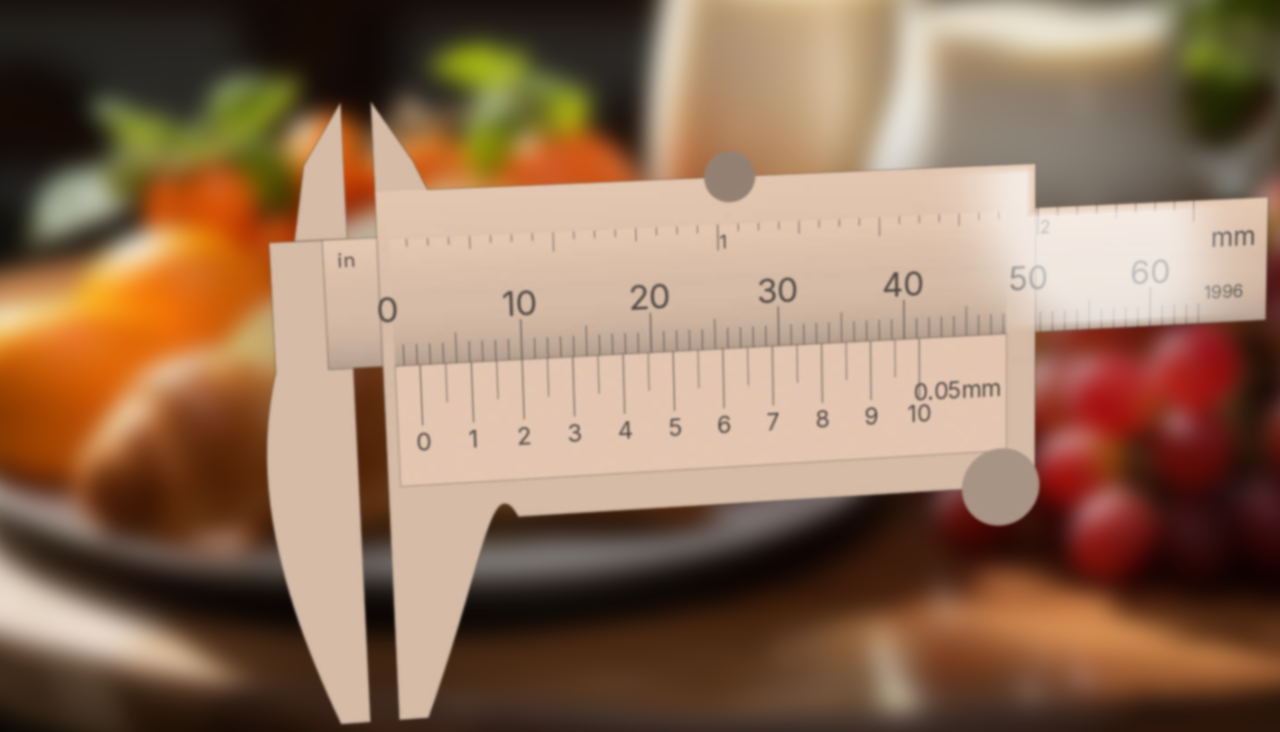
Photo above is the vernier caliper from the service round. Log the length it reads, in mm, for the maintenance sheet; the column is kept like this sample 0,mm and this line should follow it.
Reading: 2.2,mm
